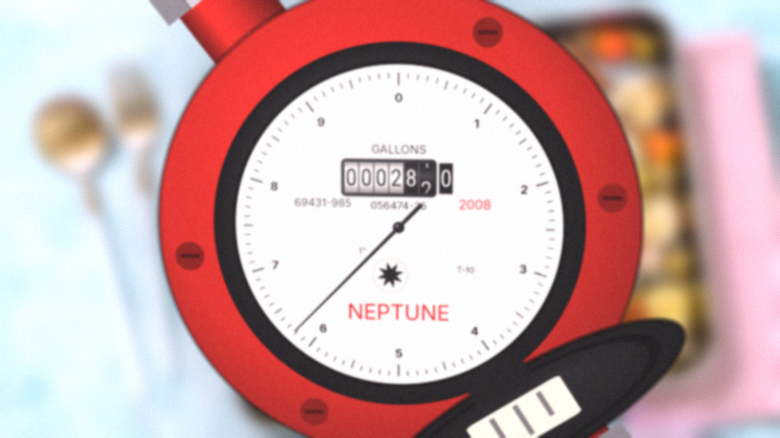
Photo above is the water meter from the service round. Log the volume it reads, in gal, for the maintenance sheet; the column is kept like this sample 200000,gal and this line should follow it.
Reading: 2816.2,gal
